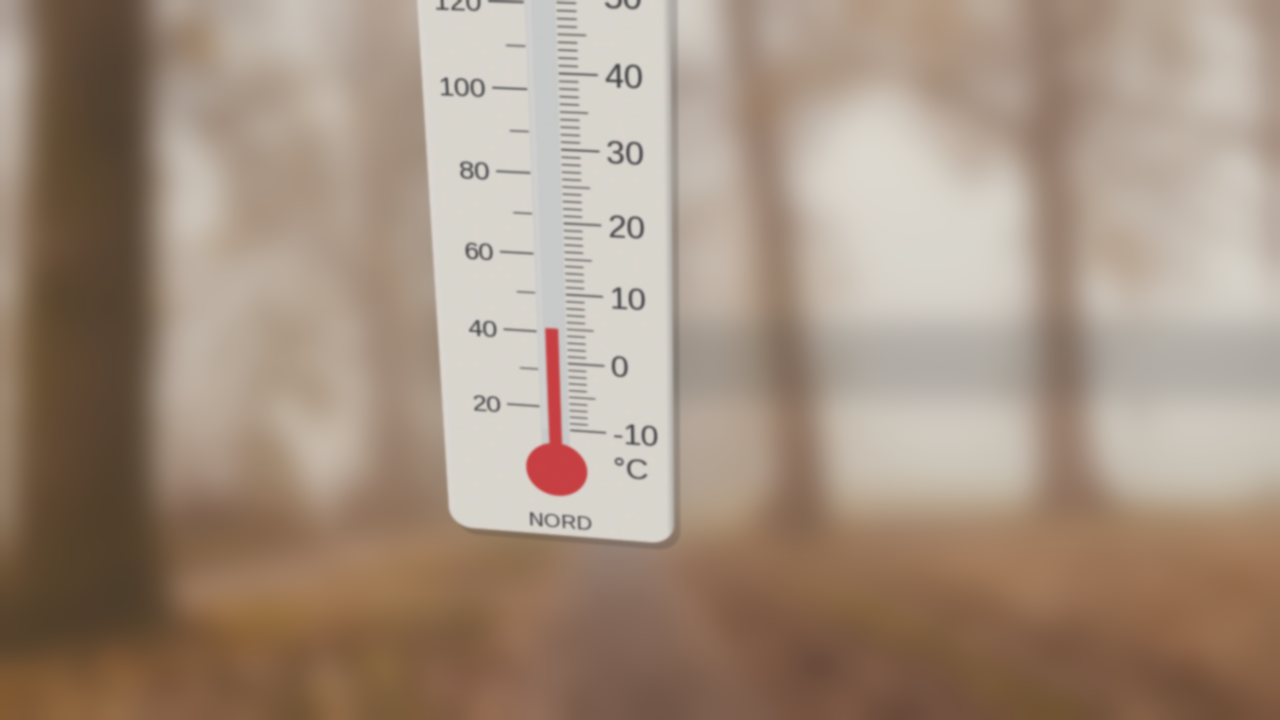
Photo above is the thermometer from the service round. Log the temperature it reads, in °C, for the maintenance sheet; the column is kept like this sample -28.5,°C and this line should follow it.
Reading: 5,°C
